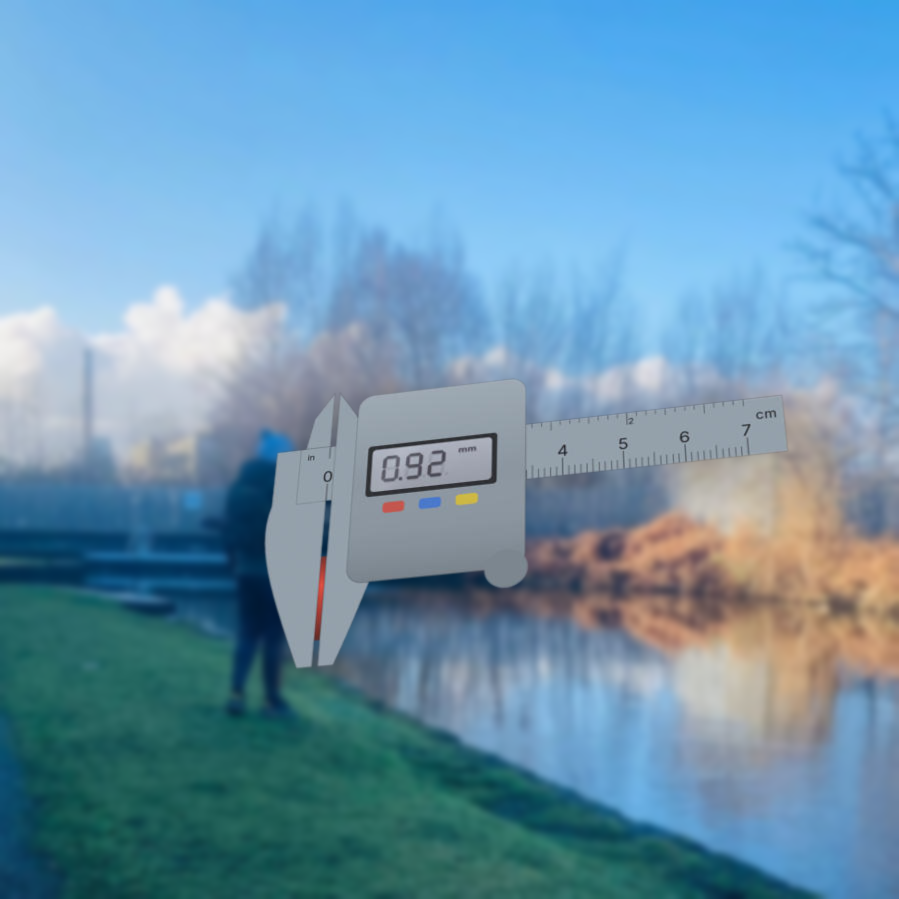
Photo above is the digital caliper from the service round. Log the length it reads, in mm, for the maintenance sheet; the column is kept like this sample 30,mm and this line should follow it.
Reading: 0.92,mm
